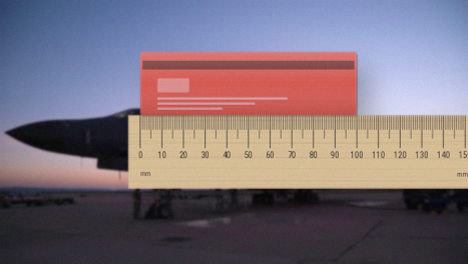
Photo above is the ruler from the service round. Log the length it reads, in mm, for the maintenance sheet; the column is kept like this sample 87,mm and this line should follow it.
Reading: 100,mm
